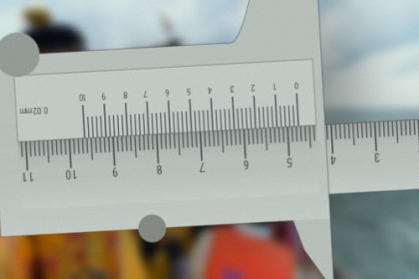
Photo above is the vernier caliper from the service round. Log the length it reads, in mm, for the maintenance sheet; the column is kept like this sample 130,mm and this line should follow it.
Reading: 47.5,mm
